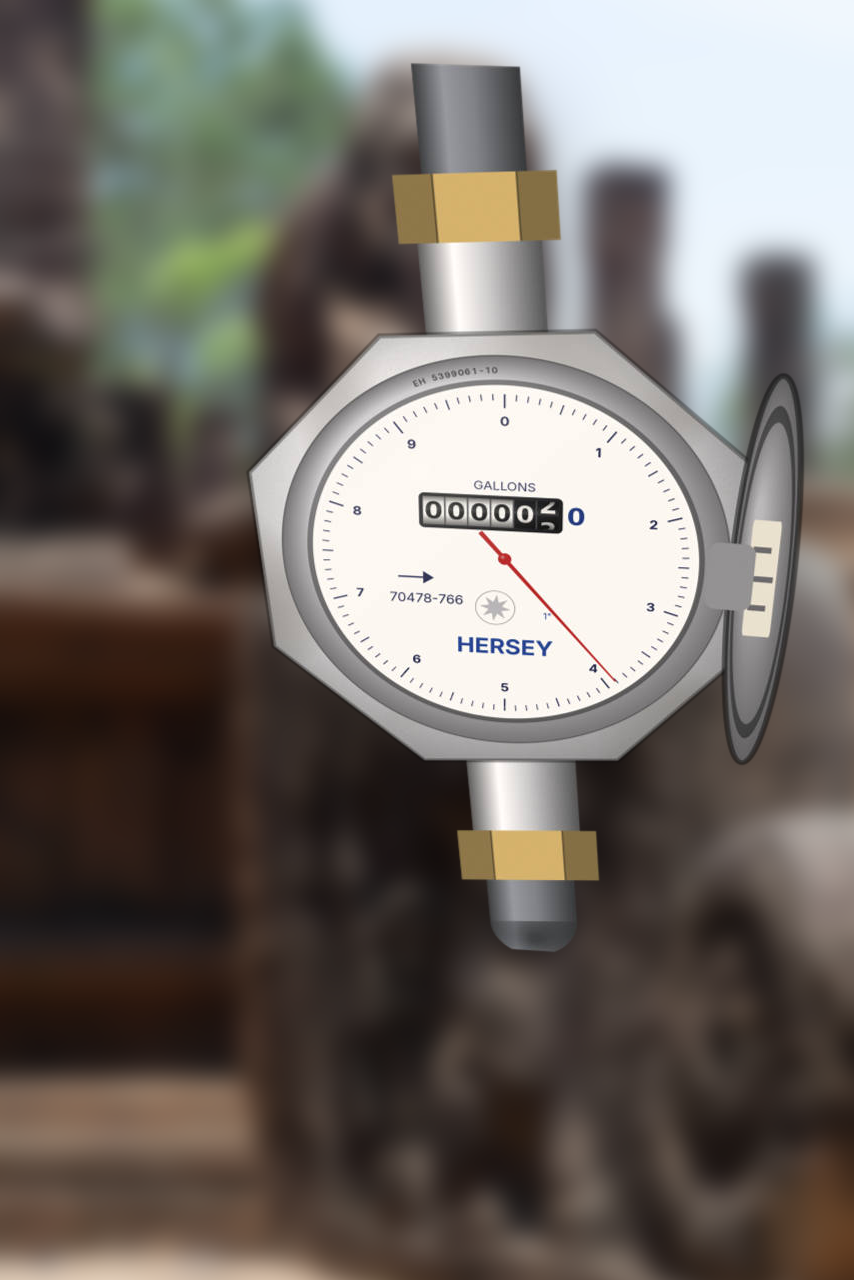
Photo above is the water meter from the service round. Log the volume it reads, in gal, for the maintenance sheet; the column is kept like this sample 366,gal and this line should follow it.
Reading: 23.9,gal
